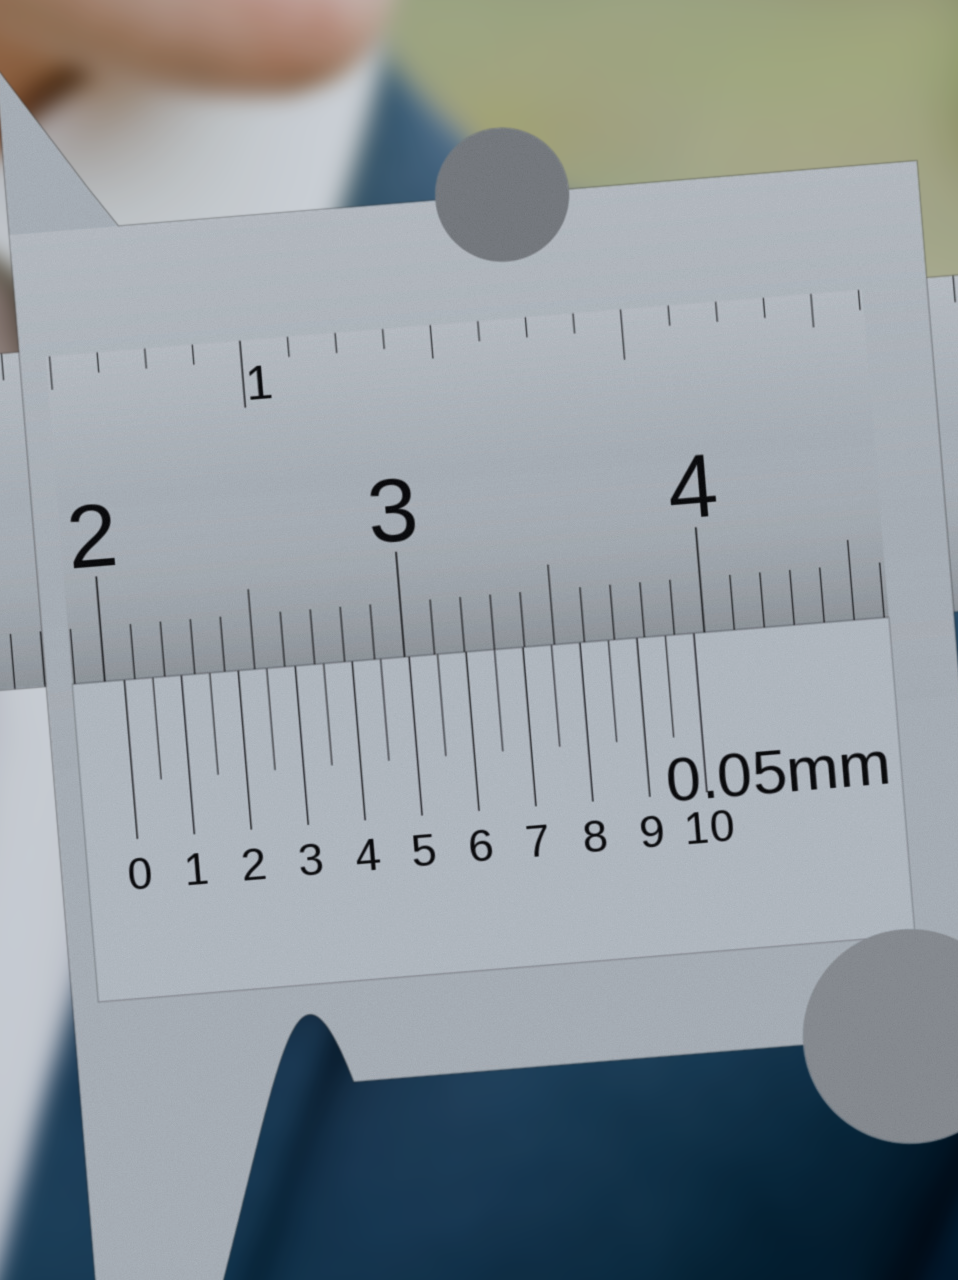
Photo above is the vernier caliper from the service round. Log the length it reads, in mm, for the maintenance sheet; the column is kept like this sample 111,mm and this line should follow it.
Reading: 20.65,mm
